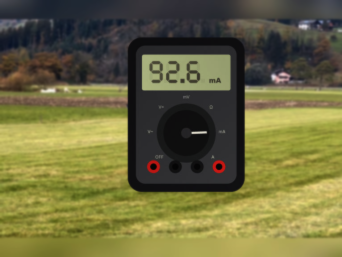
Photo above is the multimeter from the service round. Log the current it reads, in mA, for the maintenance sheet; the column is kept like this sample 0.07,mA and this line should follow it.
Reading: 92.6,mA
